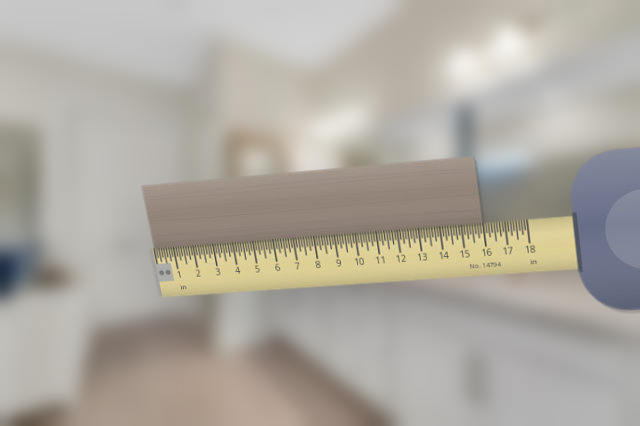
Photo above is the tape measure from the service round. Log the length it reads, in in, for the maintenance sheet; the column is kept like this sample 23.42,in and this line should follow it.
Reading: 16,in
